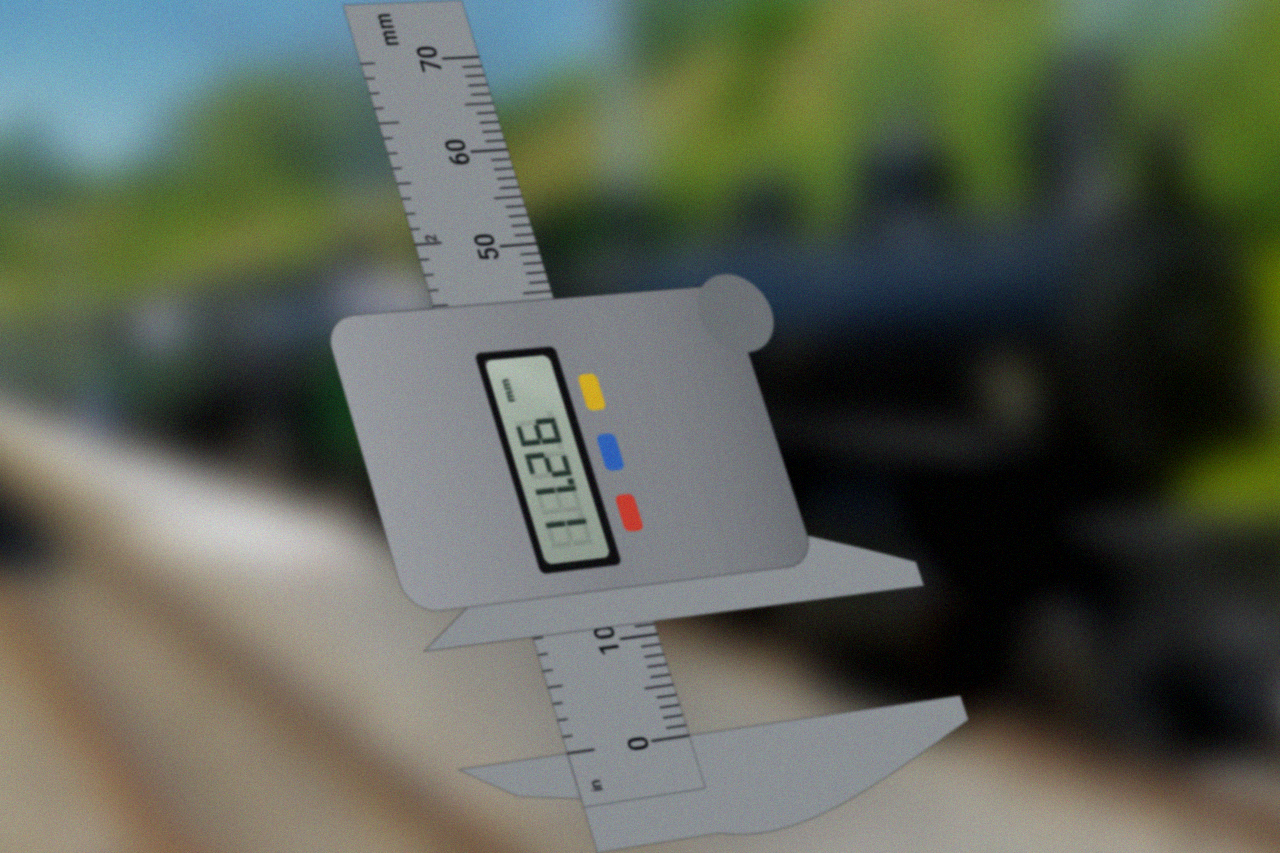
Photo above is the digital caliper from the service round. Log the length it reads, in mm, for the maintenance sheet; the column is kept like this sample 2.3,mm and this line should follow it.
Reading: 11.26,mm
